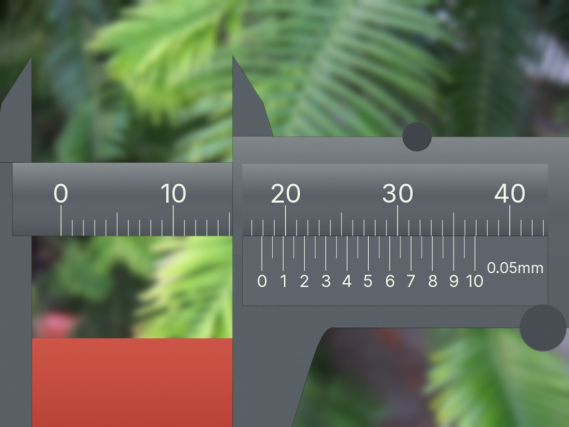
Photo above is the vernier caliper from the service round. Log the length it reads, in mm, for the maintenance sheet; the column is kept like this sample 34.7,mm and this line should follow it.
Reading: 17.9,mm
